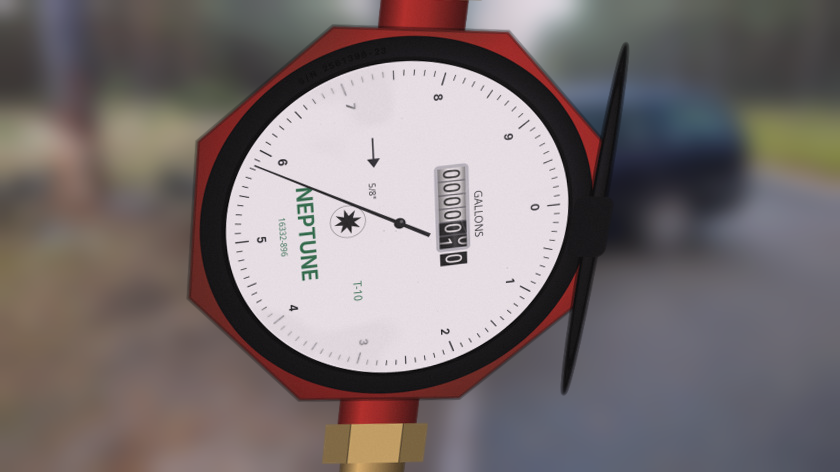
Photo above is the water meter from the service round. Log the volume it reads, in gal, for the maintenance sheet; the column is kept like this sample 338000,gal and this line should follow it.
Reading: 5.8,gal
